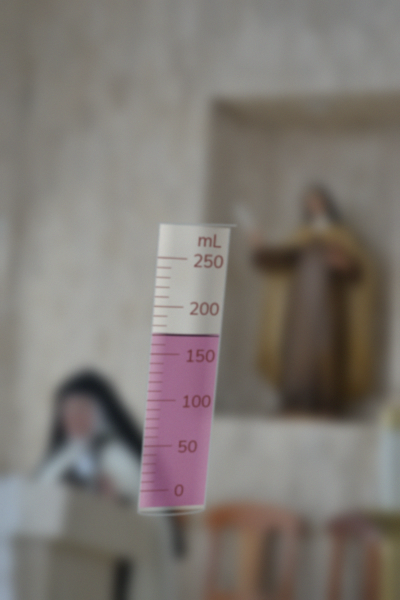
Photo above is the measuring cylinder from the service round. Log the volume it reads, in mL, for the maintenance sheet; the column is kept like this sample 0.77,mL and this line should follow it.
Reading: 170,mL
